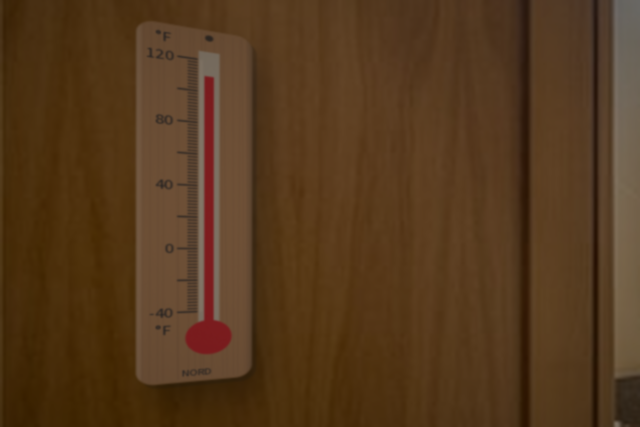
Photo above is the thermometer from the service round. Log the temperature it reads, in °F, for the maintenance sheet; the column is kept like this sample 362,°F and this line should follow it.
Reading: 110,°F
